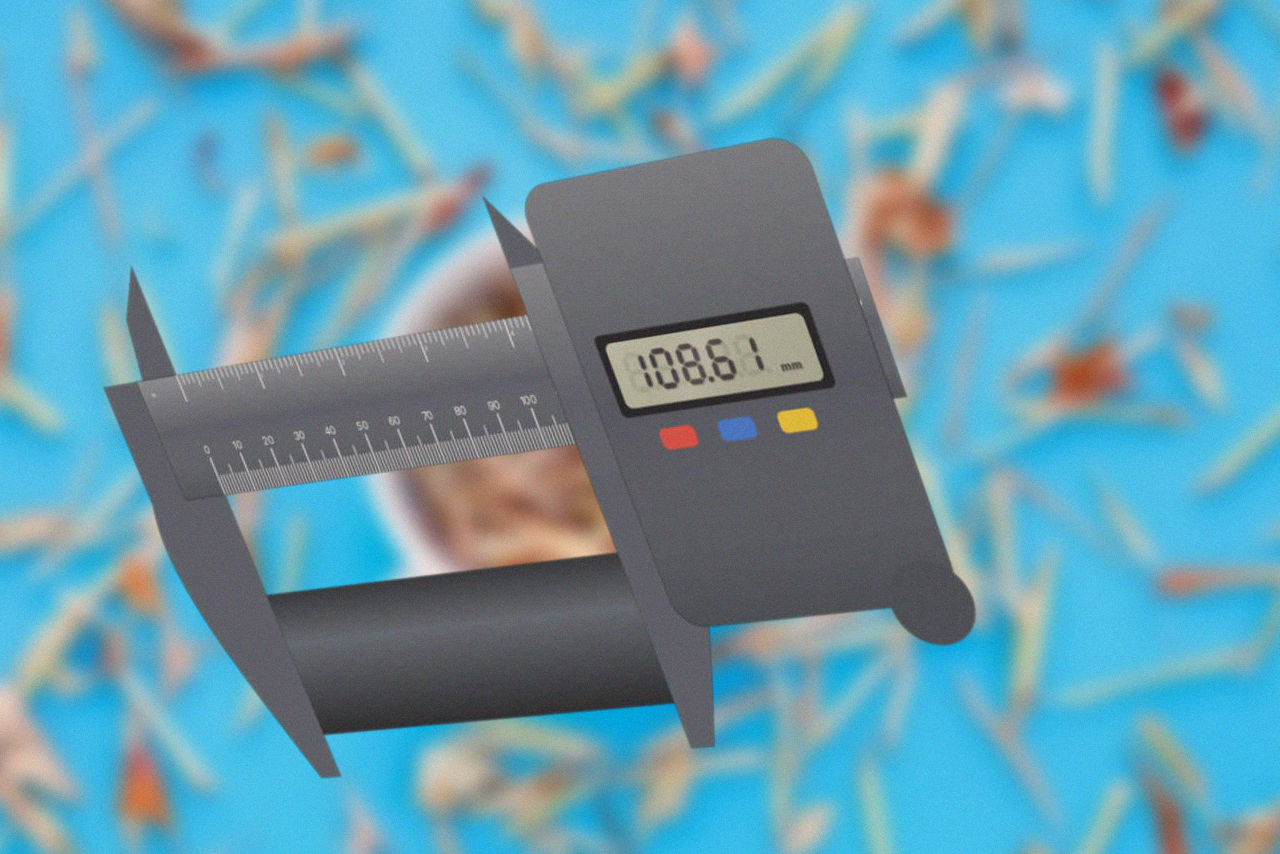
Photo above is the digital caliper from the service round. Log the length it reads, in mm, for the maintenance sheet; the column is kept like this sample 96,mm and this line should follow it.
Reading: 108.61,mm
